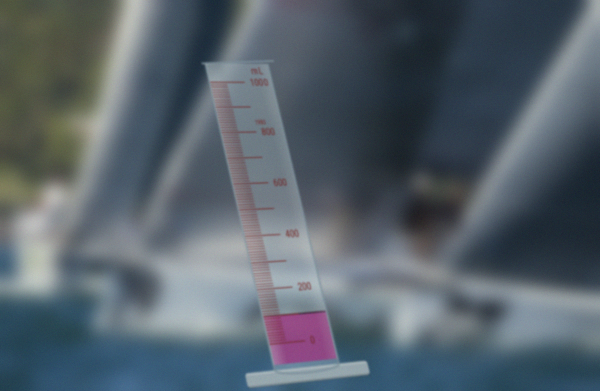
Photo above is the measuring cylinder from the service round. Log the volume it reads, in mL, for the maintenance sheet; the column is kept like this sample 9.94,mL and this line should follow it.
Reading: 100,mL
